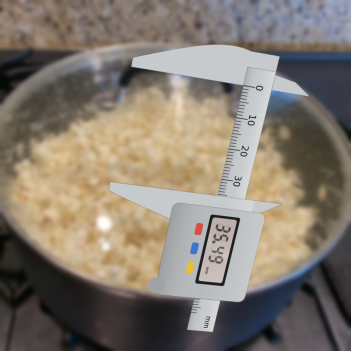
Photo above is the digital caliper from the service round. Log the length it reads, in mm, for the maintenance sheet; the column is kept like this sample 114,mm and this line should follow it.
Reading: 35.49,mm
